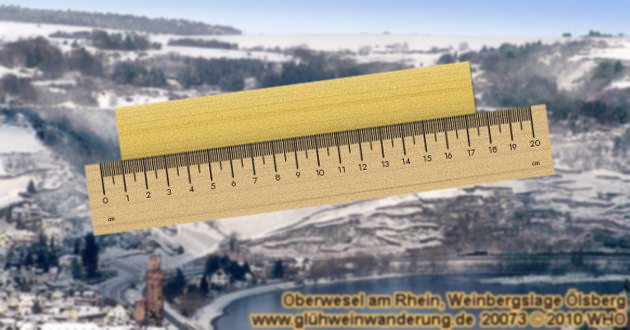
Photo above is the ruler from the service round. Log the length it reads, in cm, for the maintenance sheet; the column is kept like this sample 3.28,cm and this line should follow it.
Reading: 16.5,cm
